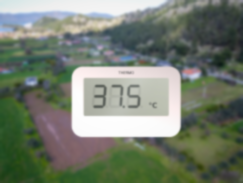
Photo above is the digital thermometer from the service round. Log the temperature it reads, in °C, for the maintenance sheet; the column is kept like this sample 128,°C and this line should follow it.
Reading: 37.5,°C
